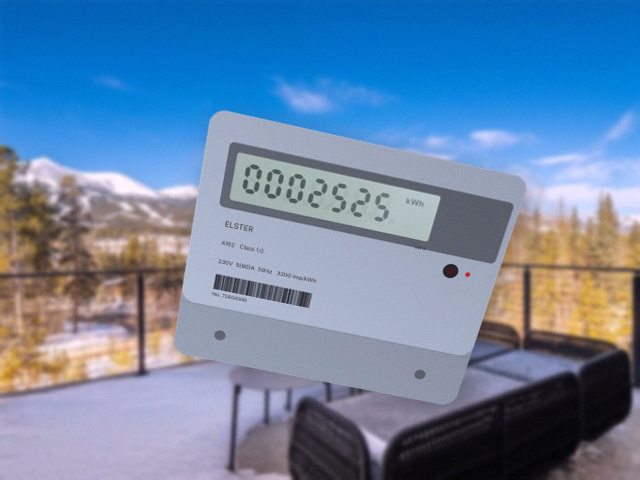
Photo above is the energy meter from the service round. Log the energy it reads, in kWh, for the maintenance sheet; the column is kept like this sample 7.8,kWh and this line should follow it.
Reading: 2525,kWh
